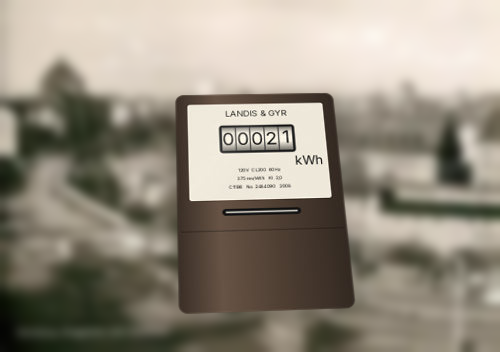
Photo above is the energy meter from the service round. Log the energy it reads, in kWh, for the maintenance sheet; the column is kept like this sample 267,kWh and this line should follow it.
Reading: 21,kWh
